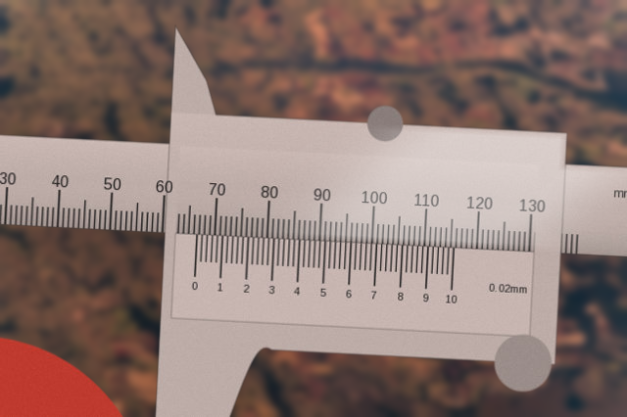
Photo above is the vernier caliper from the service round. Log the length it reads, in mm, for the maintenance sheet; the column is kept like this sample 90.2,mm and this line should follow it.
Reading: 66.6,mm
